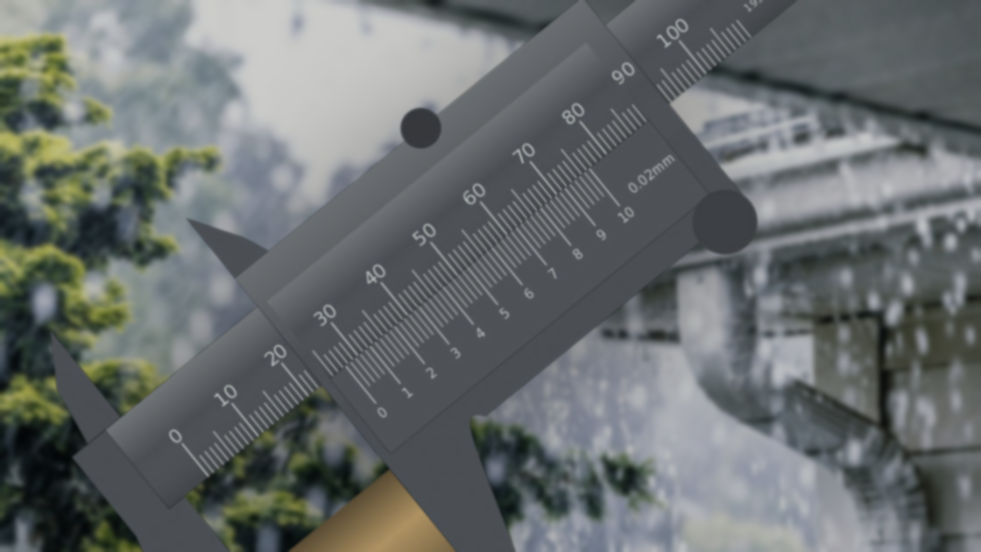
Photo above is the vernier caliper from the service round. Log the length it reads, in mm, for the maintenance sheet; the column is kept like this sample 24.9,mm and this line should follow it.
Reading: 27.5,mm
